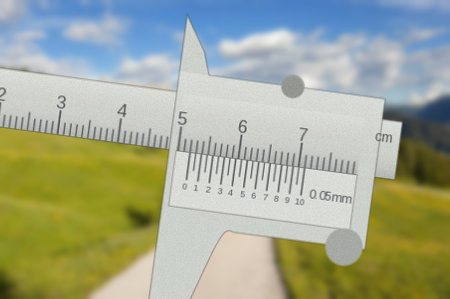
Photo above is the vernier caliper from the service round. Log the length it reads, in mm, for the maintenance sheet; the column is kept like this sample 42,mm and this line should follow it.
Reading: 52.0,mm
